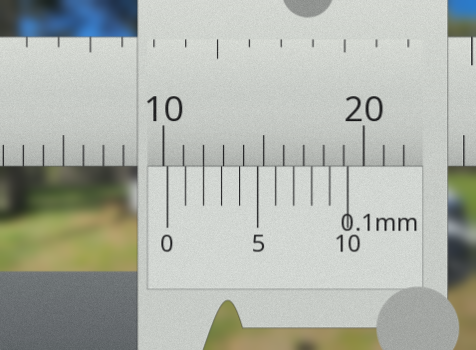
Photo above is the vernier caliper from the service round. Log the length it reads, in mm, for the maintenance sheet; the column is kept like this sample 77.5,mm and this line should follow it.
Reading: 10.2,mm
